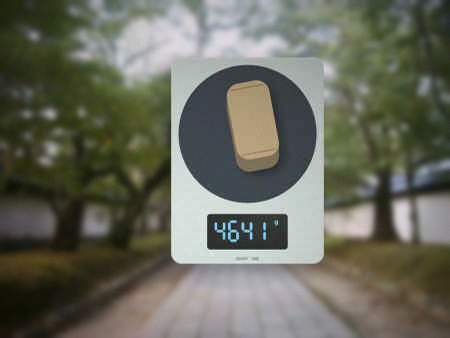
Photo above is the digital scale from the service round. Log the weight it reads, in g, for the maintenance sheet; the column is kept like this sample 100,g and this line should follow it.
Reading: 4641,g
